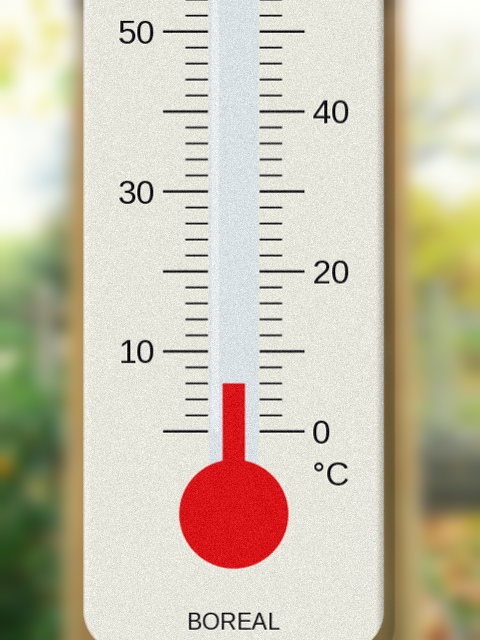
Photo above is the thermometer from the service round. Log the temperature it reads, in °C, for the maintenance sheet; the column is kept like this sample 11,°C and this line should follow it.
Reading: 6,°C
